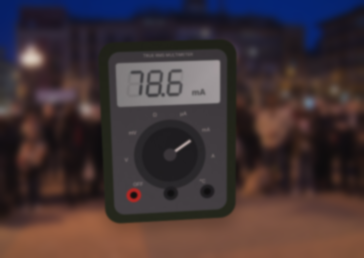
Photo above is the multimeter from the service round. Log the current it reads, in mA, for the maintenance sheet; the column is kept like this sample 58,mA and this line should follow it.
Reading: 78.6,mA
